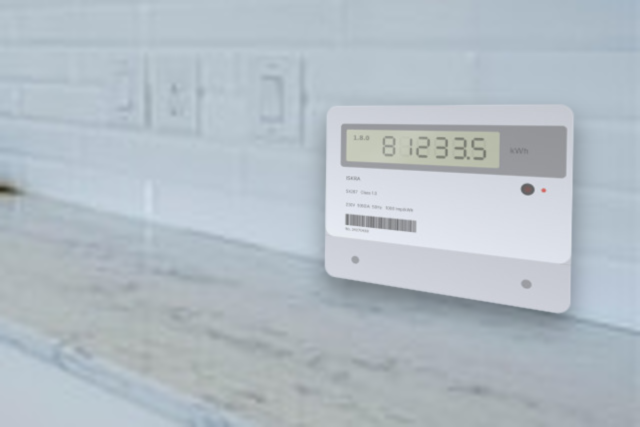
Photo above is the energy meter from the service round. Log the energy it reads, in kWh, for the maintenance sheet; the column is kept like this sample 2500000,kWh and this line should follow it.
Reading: 81233.5,kWh
